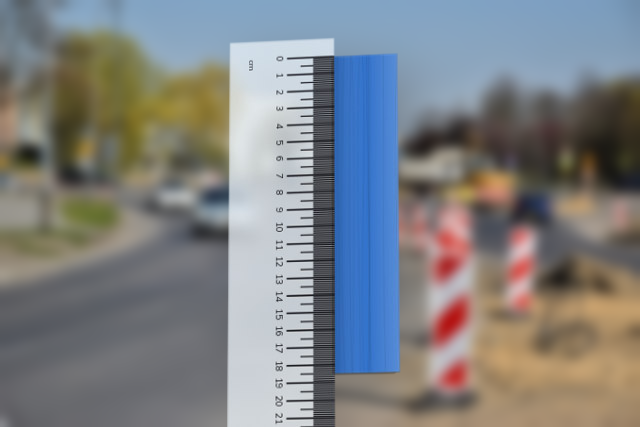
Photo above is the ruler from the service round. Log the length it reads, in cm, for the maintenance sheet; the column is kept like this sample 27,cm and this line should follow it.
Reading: 18.5,cm
